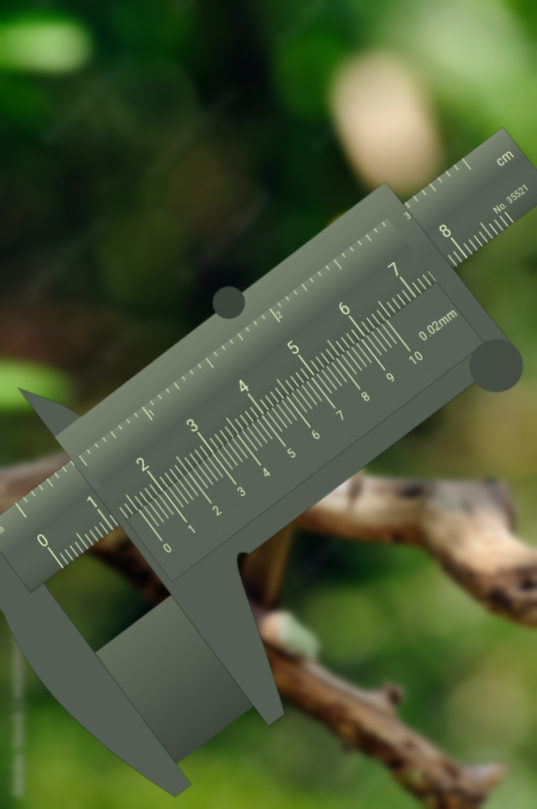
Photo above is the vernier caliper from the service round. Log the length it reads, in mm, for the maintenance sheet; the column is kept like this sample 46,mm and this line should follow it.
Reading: 15.2,mm
